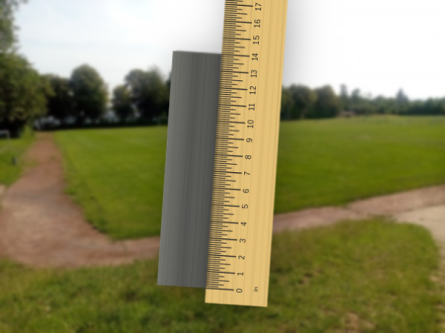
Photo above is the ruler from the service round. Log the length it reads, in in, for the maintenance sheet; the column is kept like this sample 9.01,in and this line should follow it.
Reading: 14,in
